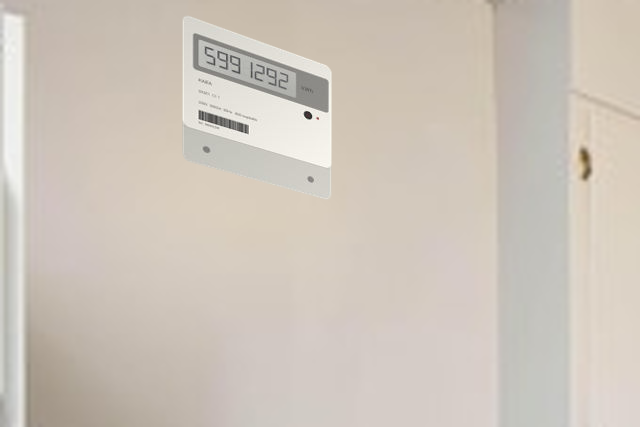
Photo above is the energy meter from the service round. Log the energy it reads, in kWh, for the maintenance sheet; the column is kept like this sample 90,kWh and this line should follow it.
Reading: 5991292,kWh
